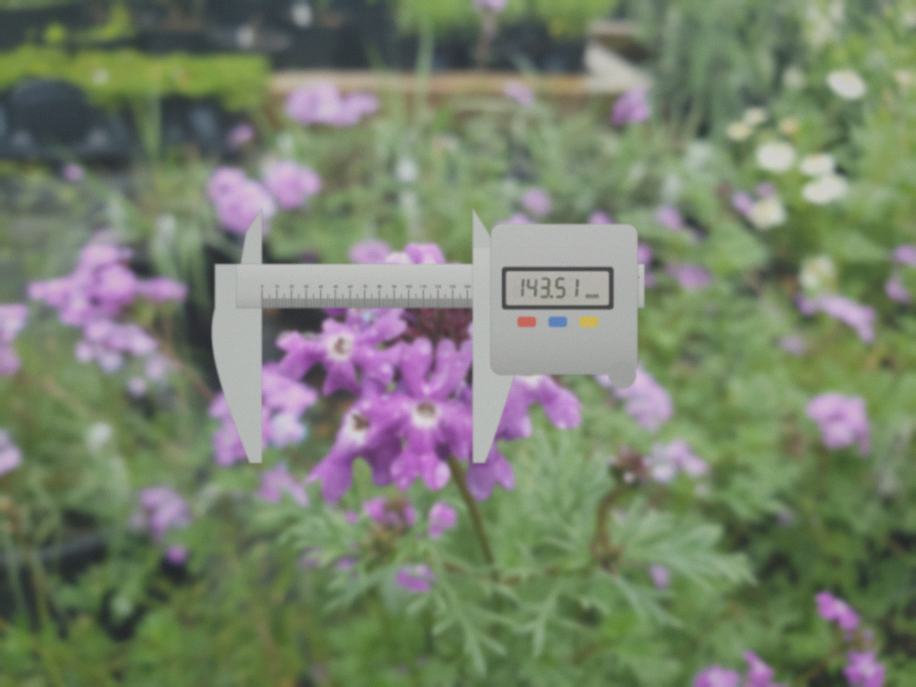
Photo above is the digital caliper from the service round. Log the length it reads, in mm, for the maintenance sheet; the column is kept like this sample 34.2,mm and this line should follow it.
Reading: 143.51,mm
